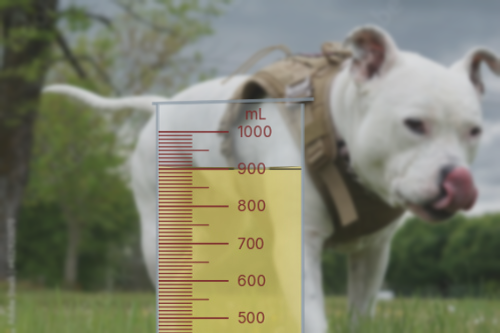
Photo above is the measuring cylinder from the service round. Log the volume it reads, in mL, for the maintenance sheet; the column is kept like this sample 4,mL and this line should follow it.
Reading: 900,mL
